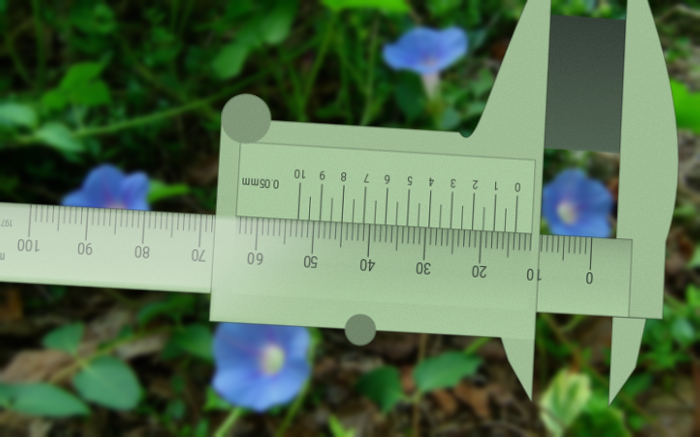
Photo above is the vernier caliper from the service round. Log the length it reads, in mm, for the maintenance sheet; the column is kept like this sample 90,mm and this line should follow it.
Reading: 13.8,mm
